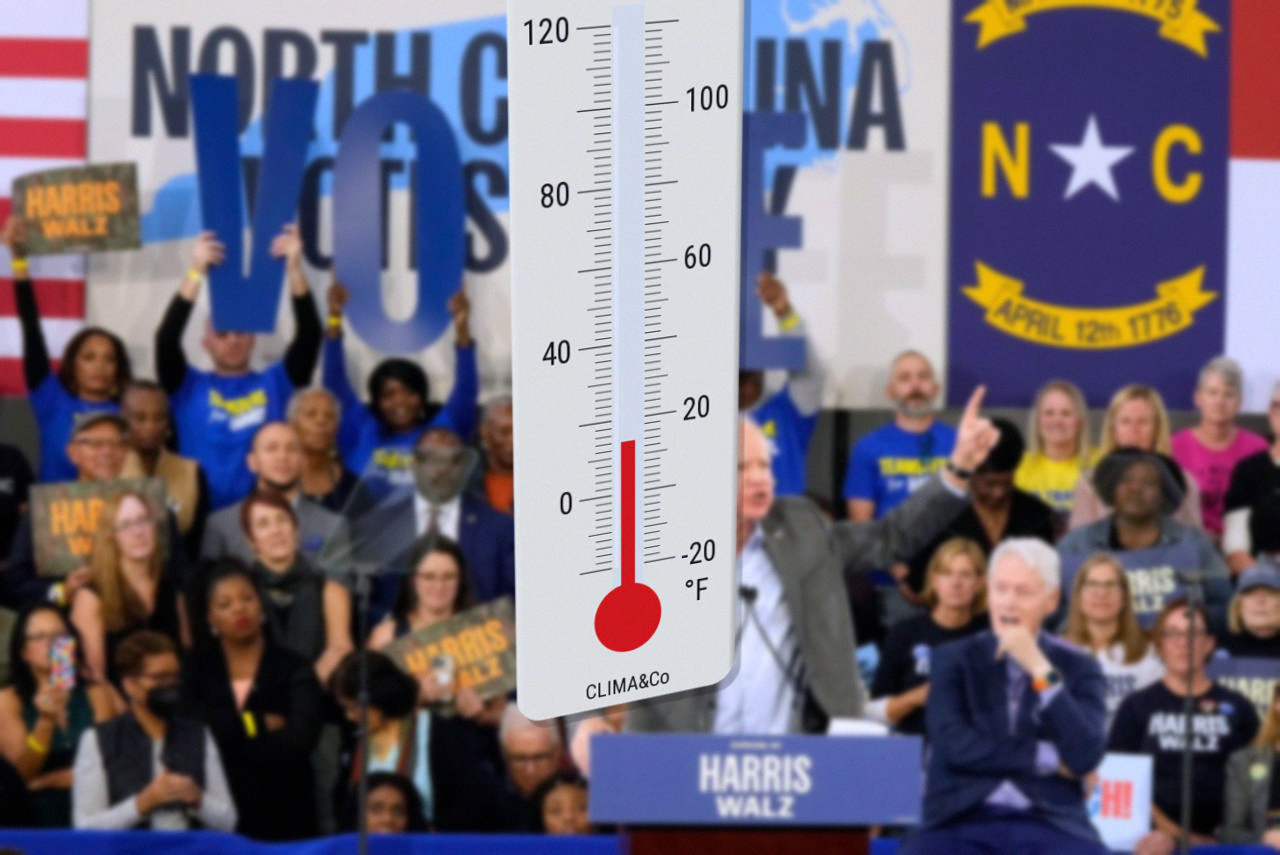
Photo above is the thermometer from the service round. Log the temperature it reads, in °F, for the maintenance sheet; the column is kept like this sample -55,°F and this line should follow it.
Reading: 14,°F
